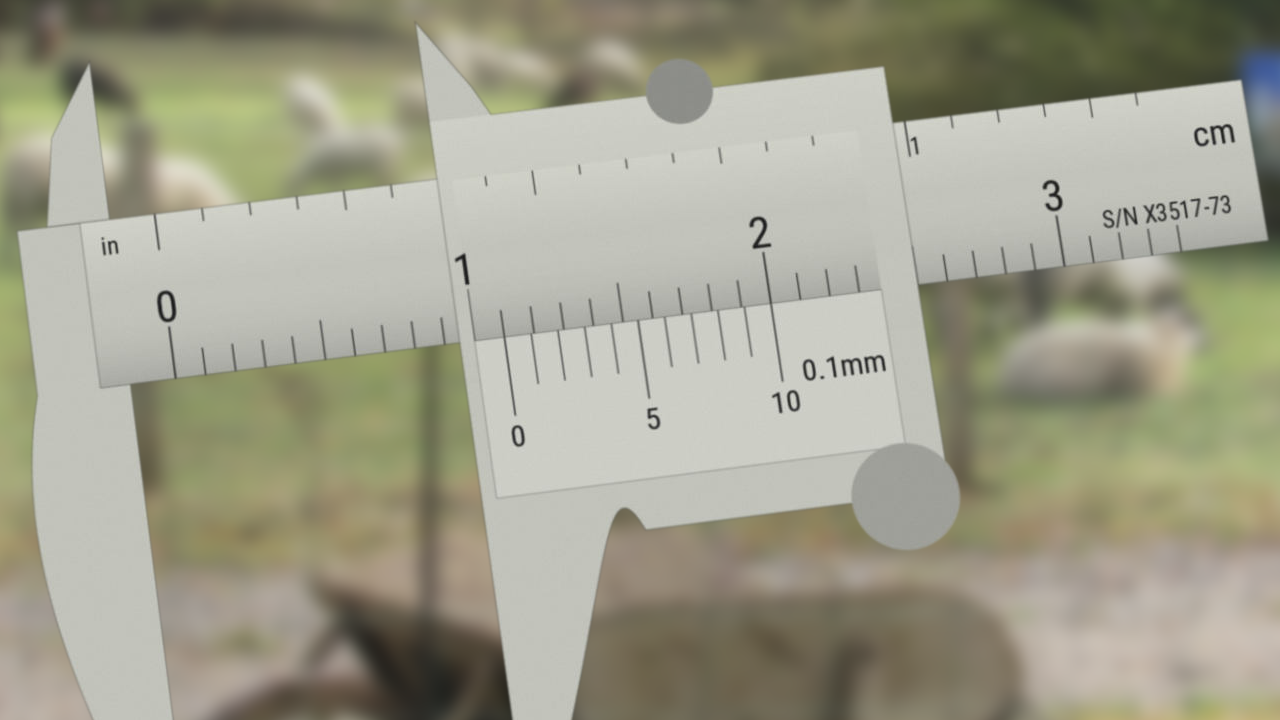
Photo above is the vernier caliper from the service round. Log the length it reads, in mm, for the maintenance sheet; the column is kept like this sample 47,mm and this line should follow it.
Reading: 11.0,mm
